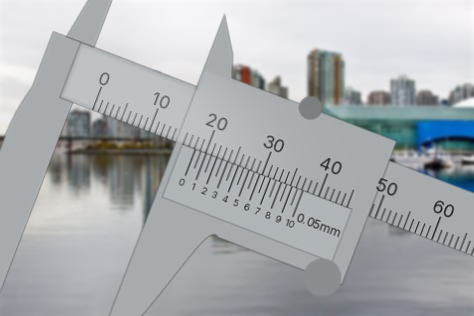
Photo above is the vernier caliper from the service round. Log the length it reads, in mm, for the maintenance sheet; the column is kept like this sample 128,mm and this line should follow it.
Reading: 18.2,mm
